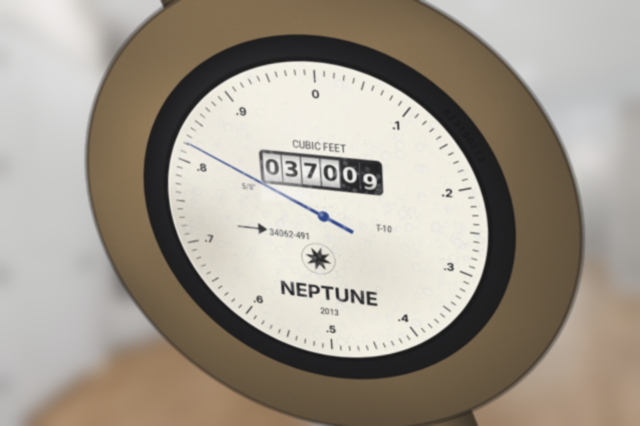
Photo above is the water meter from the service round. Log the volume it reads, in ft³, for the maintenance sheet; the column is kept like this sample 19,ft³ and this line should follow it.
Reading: 37008.82,ft³
